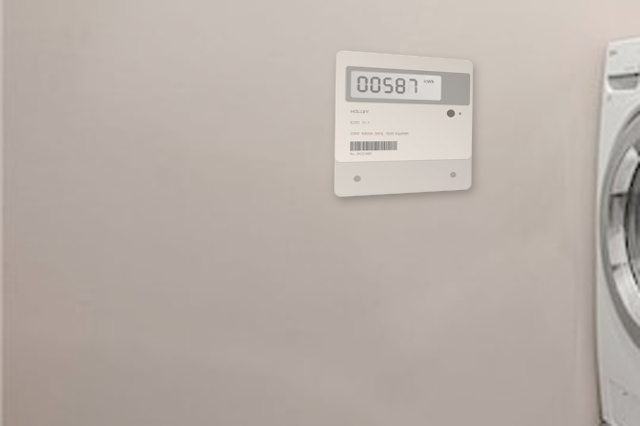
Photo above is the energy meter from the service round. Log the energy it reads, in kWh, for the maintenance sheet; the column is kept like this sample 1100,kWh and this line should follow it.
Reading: 587,kWh
